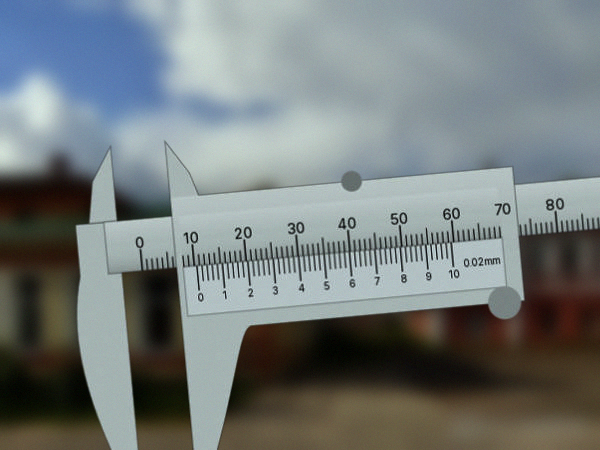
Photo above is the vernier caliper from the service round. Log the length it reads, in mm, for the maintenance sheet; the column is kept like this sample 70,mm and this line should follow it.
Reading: 10.5,mm
